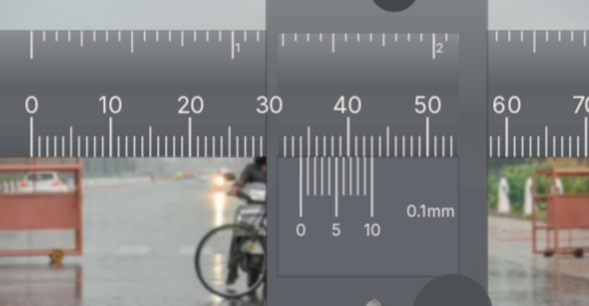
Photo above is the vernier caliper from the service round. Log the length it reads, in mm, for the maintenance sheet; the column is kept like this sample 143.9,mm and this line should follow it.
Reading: 34.0,mm
